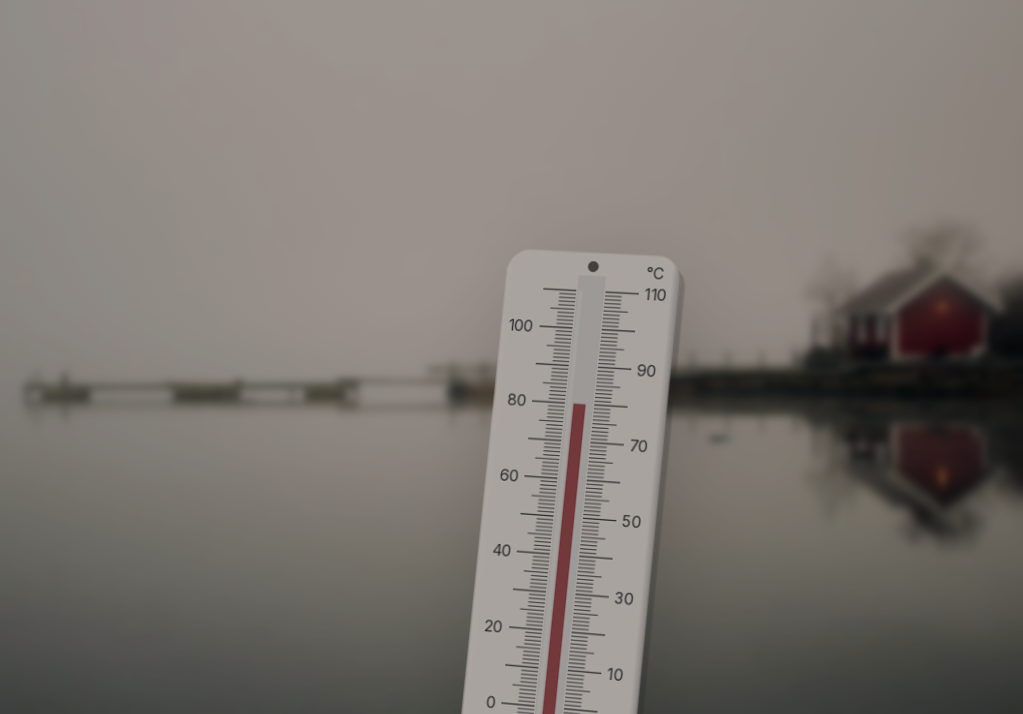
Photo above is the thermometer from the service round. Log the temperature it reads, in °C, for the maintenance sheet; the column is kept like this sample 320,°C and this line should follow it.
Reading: 80,°C
